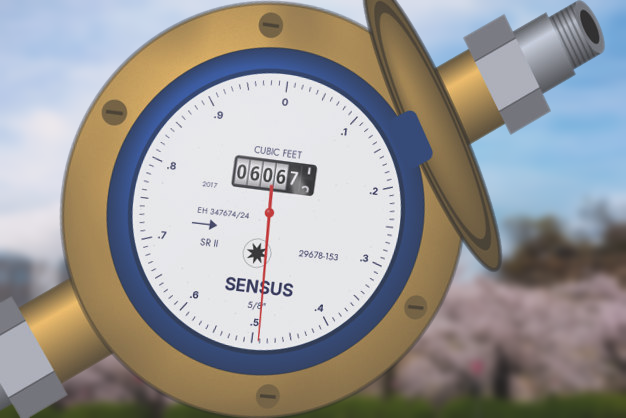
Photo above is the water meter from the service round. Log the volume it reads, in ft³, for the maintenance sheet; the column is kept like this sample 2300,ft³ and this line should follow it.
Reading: 60671.49,ft³
